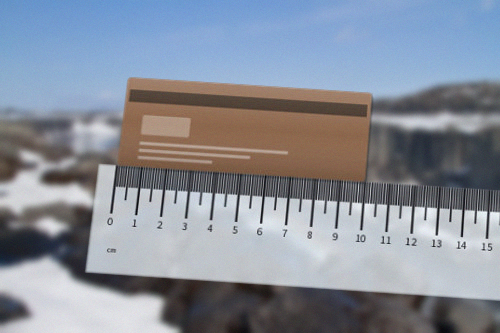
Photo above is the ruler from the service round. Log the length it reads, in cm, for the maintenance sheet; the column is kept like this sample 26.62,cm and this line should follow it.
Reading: 10,cm
